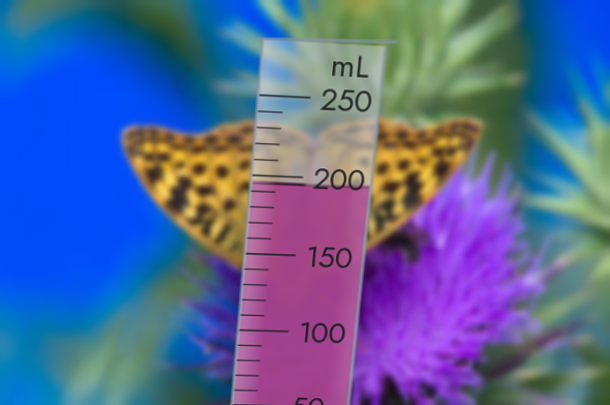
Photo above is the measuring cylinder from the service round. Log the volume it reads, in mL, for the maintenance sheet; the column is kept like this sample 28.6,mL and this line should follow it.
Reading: 195,mL
